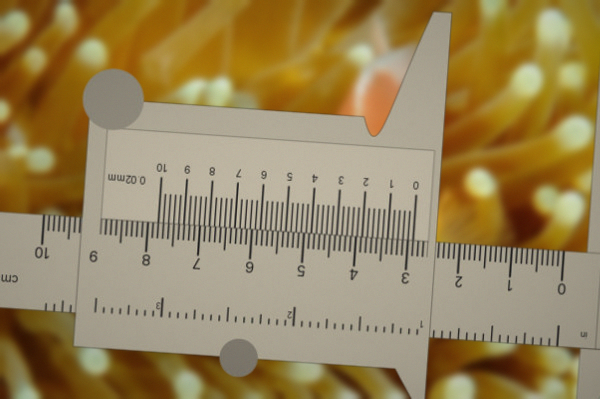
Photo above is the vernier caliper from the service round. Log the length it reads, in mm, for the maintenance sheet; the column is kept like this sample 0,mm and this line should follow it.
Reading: 29.0,mm
